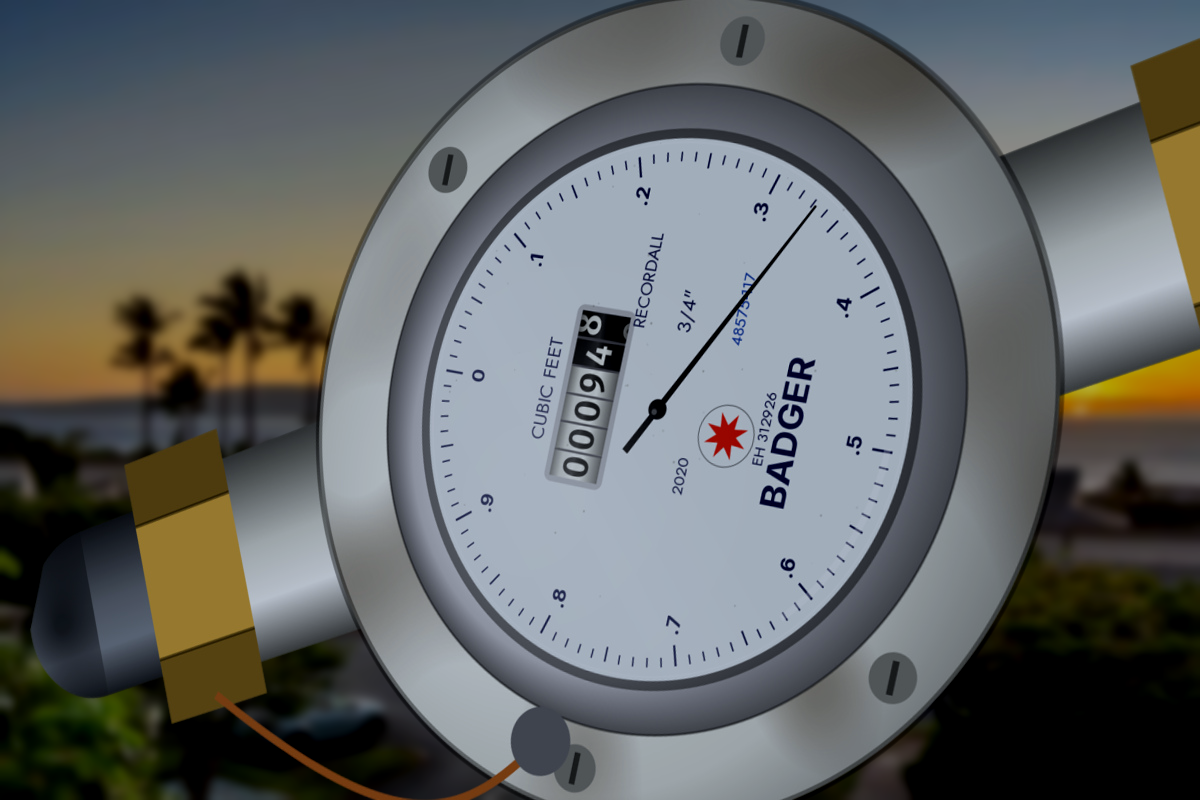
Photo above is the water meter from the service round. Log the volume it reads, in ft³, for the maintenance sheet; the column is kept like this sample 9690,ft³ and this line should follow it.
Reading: 948.33,ft³
